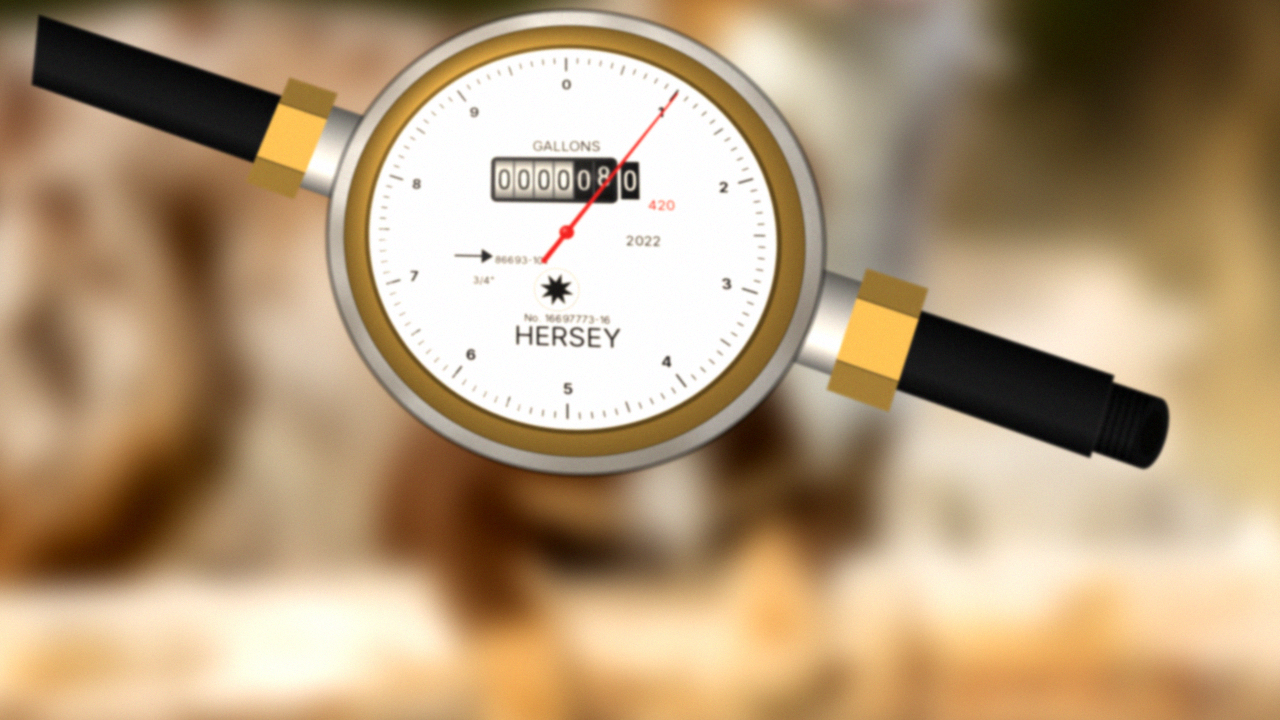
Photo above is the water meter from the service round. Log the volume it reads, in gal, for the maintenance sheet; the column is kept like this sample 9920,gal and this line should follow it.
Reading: 81.0,gal
